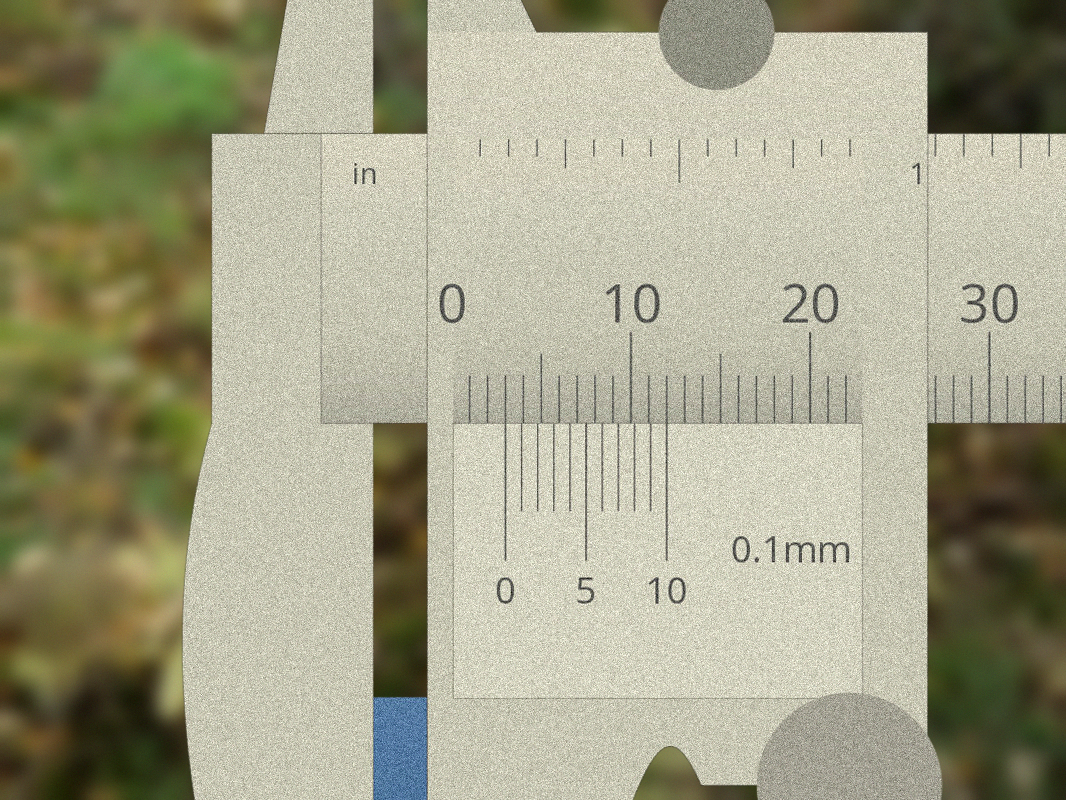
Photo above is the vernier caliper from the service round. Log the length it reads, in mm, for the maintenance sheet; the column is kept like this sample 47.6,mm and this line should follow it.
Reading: 3.0,mm
